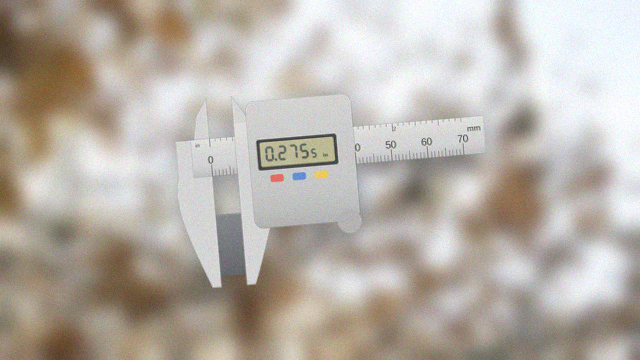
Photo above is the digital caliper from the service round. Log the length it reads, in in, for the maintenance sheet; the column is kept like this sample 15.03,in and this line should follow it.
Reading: 0.2755,in
